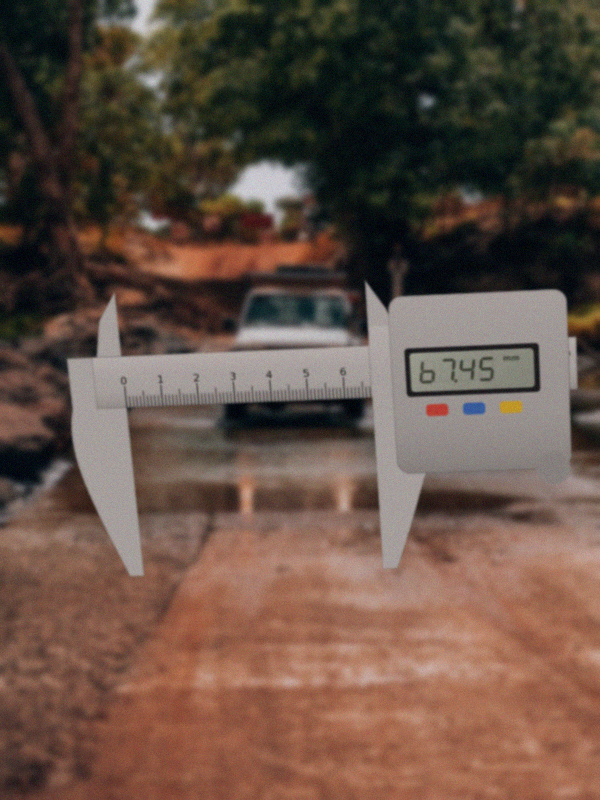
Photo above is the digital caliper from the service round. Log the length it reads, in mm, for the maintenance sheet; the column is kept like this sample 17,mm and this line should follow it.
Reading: 67.45,mm
